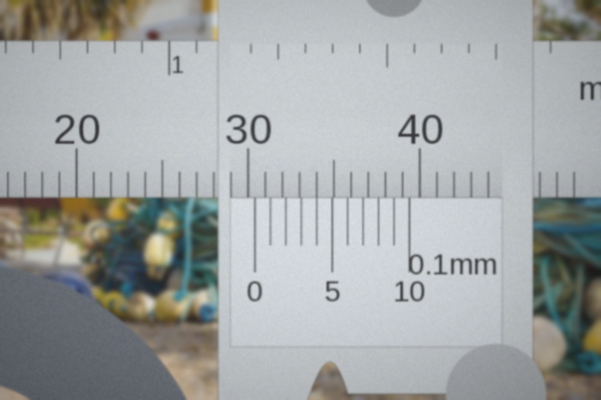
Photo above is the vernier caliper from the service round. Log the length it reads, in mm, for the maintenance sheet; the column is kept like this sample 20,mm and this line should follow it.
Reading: 30.4,mm
